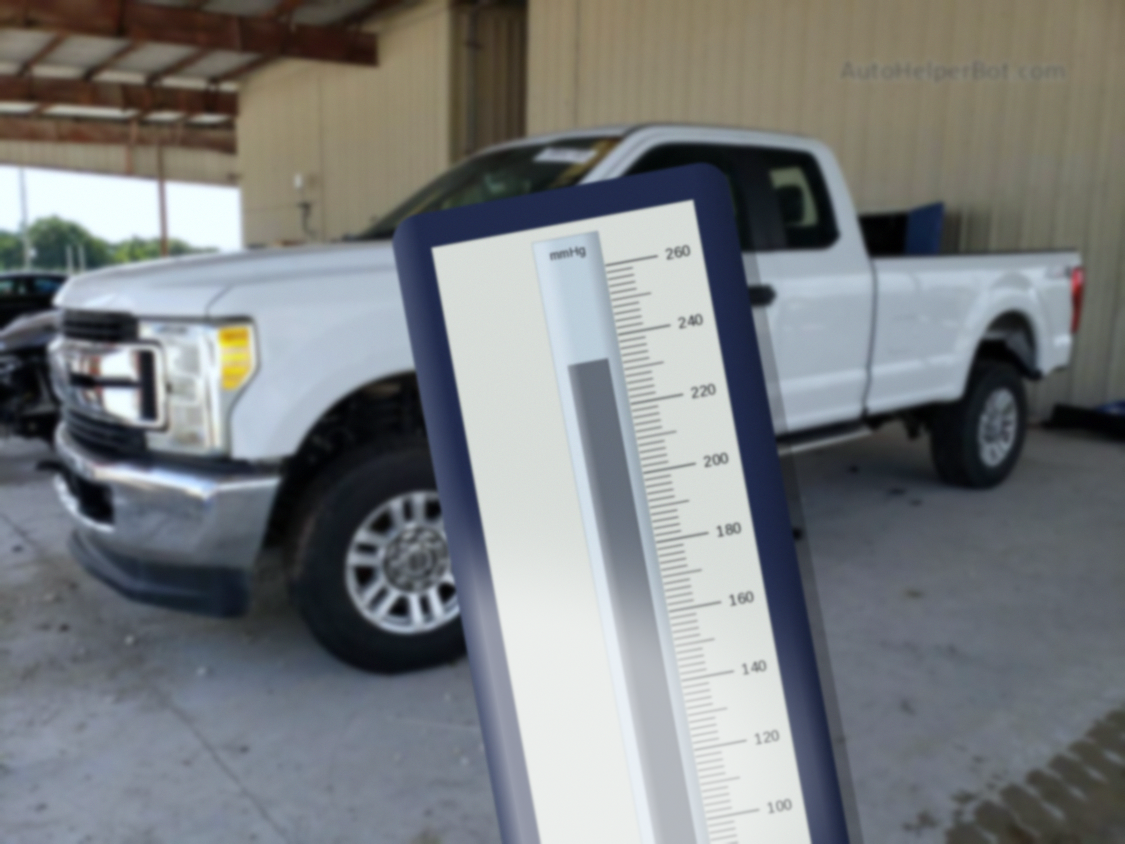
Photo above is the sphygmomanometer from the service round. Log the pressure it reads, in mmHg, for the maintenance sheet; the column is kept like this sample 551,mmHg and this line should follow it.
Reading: 234,mmHg
